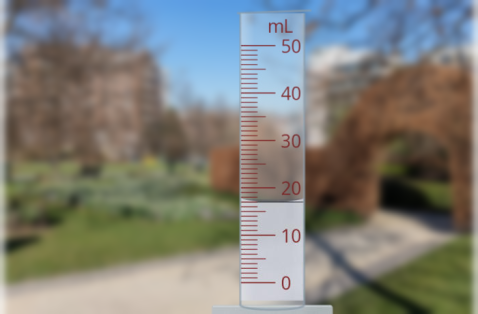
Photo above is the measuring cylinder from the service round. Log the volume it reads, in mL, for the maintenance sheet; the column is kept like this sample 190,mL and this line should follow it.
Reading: 17,mL
